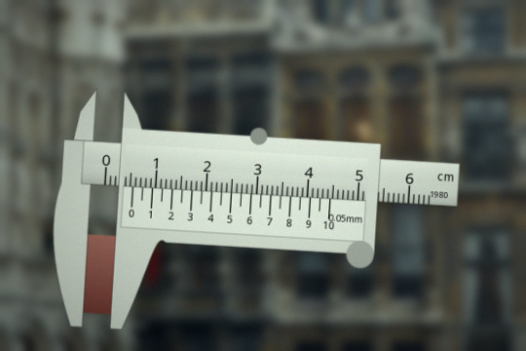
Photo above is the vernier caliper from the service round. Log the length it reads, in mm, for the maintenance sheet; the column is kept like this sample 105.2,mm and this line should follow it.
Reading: 5.5,mm
